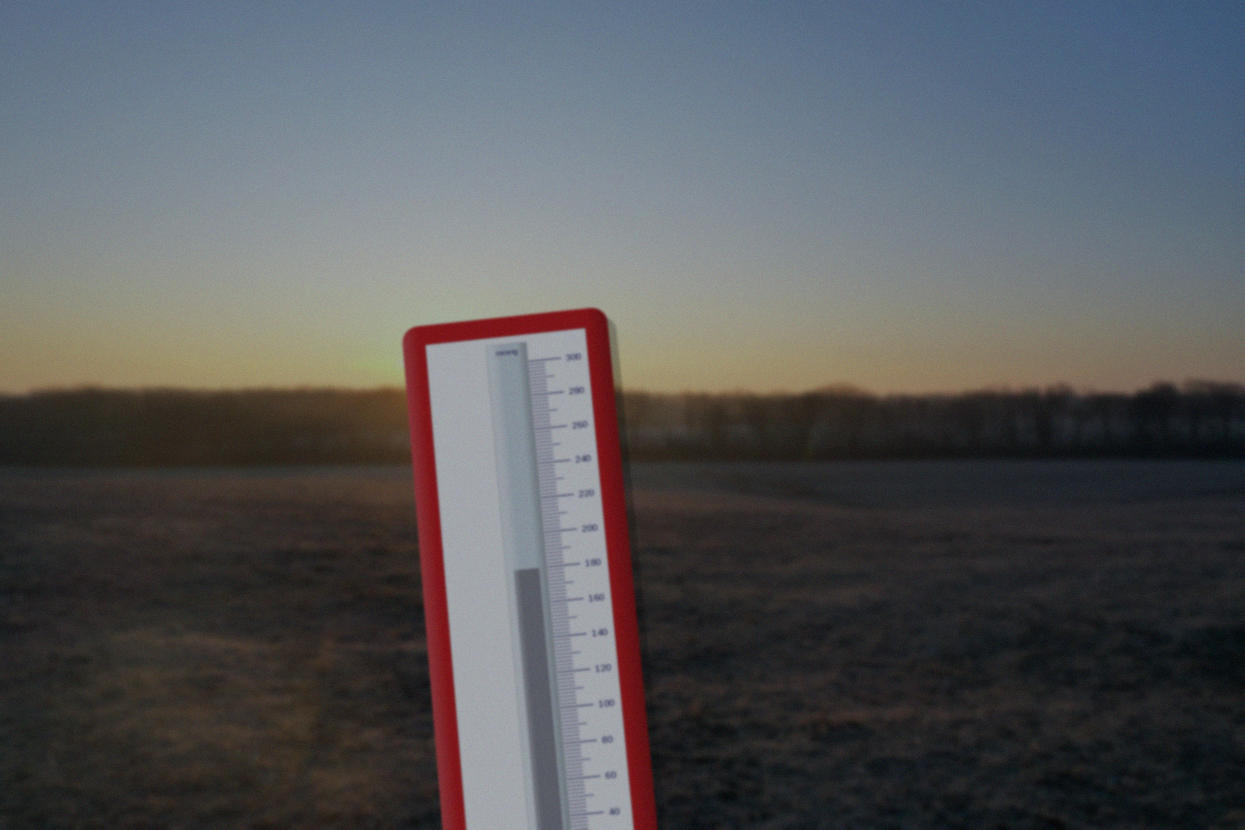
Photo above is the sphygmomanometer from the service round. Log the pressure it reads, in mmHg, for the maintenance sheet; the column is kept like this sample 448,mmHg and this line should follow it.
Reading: 180,mmHg
